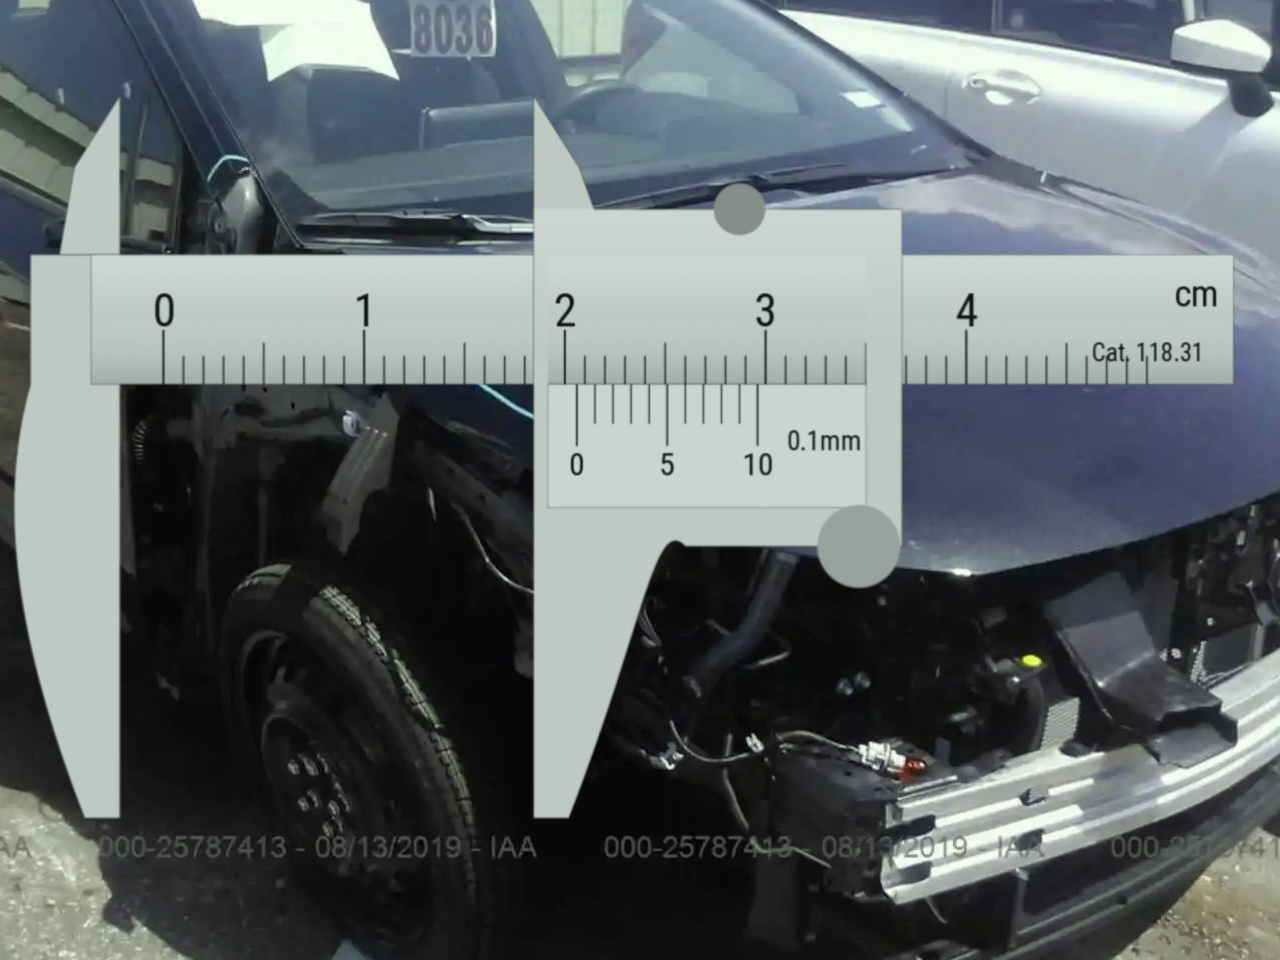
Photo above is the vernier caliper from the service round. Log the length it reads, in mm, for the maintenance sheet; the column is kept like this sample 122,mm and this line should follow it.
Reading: 20.6,mm
